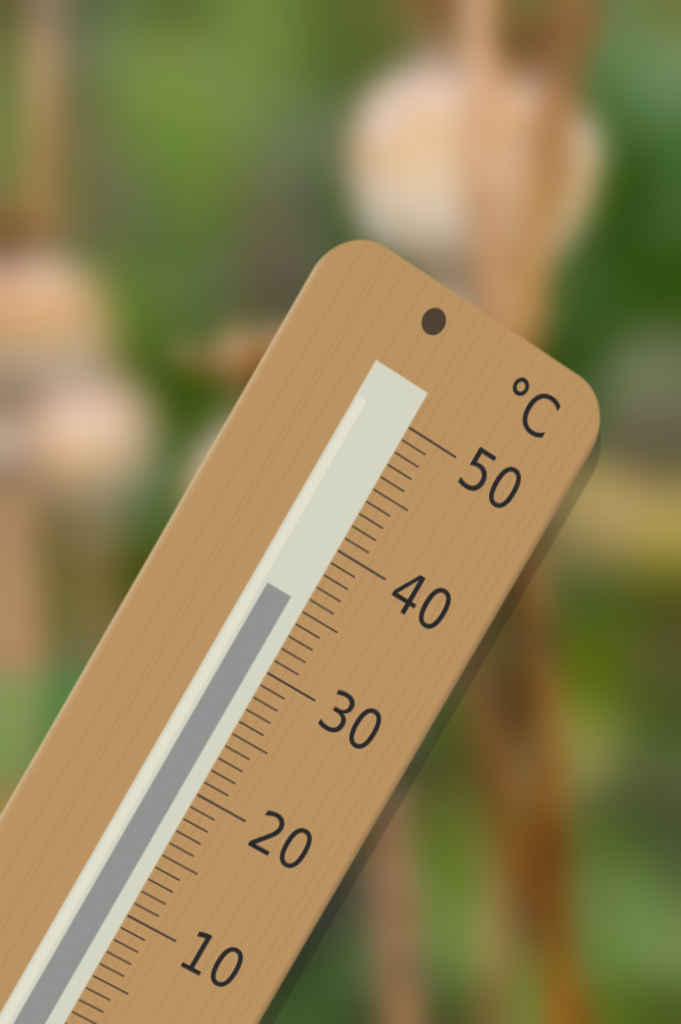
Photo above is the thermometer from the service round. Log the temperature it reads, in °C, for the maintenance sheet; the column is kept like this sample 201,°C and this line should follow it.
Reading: 35.5,°C
